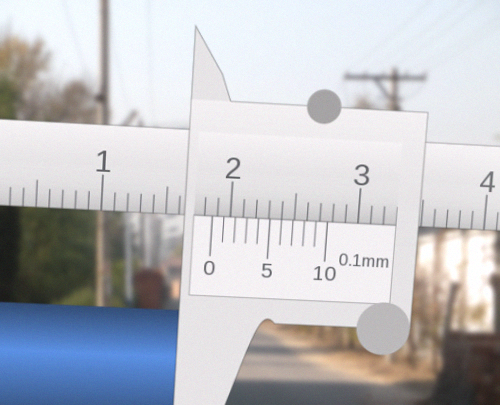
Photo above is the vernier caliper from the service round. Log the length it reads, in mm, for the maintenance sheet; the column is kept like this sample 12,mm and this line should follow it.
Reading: 18.6,mm
